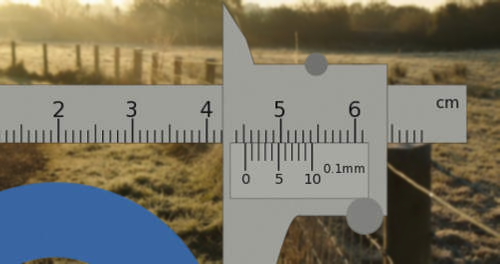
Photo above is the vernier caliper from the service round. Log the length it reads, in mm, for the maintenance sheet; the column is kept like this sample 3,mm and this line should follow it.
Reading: 45.2,mm
